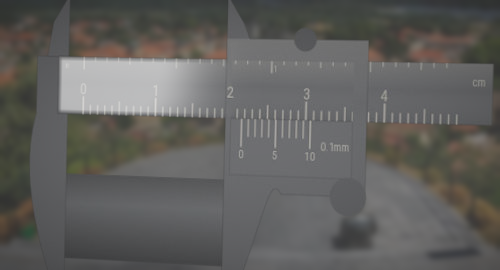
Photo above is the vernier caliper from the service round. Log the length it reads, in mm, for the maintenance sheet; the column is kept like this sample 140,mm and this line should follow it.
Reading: 21.6,mm
